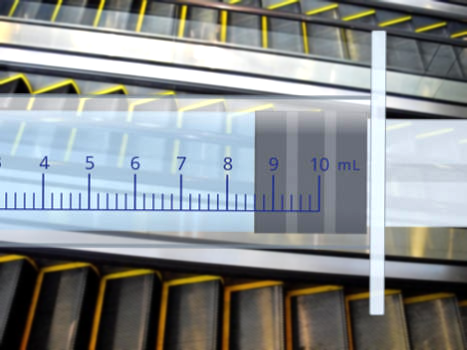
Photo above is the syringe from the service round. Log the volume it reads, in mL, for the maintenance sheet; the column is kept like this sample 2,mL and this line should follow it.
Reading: 8.6,mL
